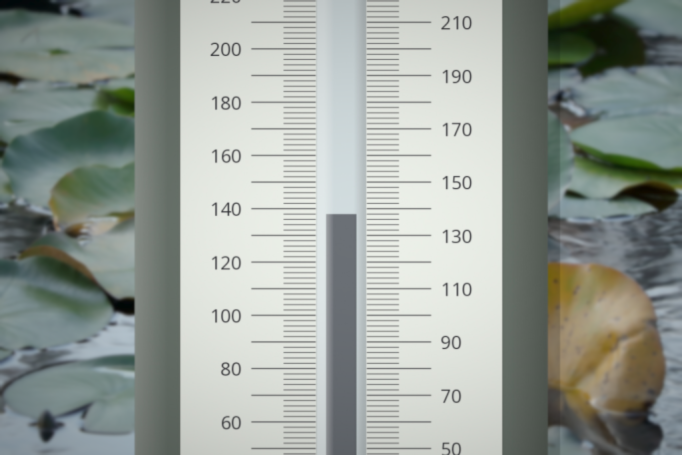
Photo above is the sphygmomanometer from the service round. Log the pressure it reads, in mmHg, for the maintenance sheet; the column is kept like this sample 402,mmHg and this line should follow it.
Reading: 138,mmHg
